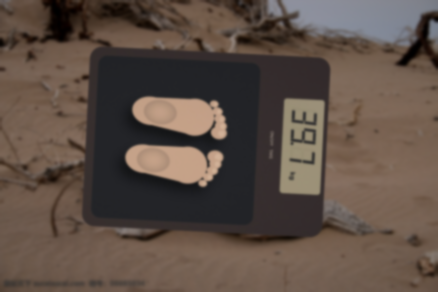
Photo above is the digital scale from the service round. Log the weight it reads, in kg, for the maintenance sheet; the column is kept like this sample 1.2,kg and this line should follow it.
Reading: 39.7,kg
